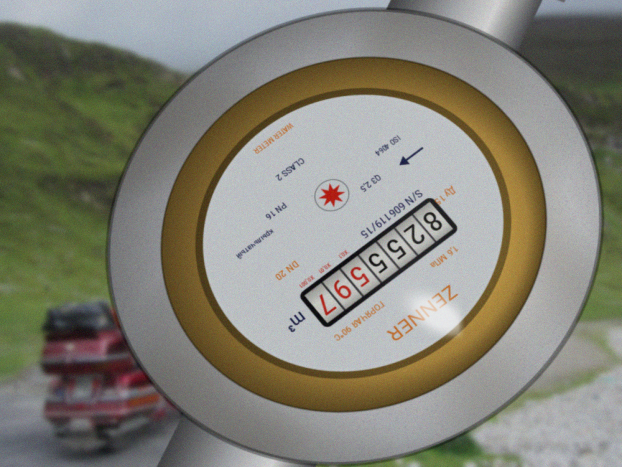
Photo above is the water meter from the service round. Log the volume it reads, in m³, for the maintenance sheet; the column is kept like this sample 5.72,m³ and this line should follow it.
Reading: 8255.597,m³
